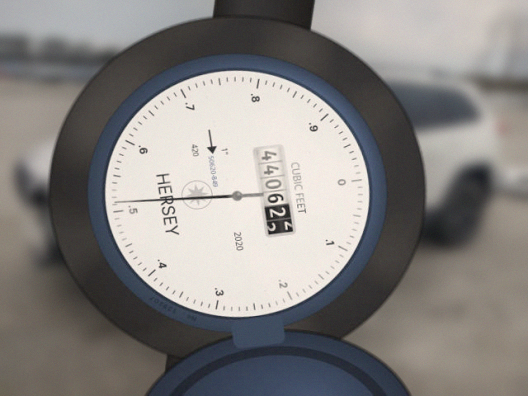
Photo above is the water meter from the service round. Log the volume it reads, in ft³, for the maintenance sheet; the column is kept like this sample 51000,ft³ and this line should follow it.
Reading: 440622.51,ft³
